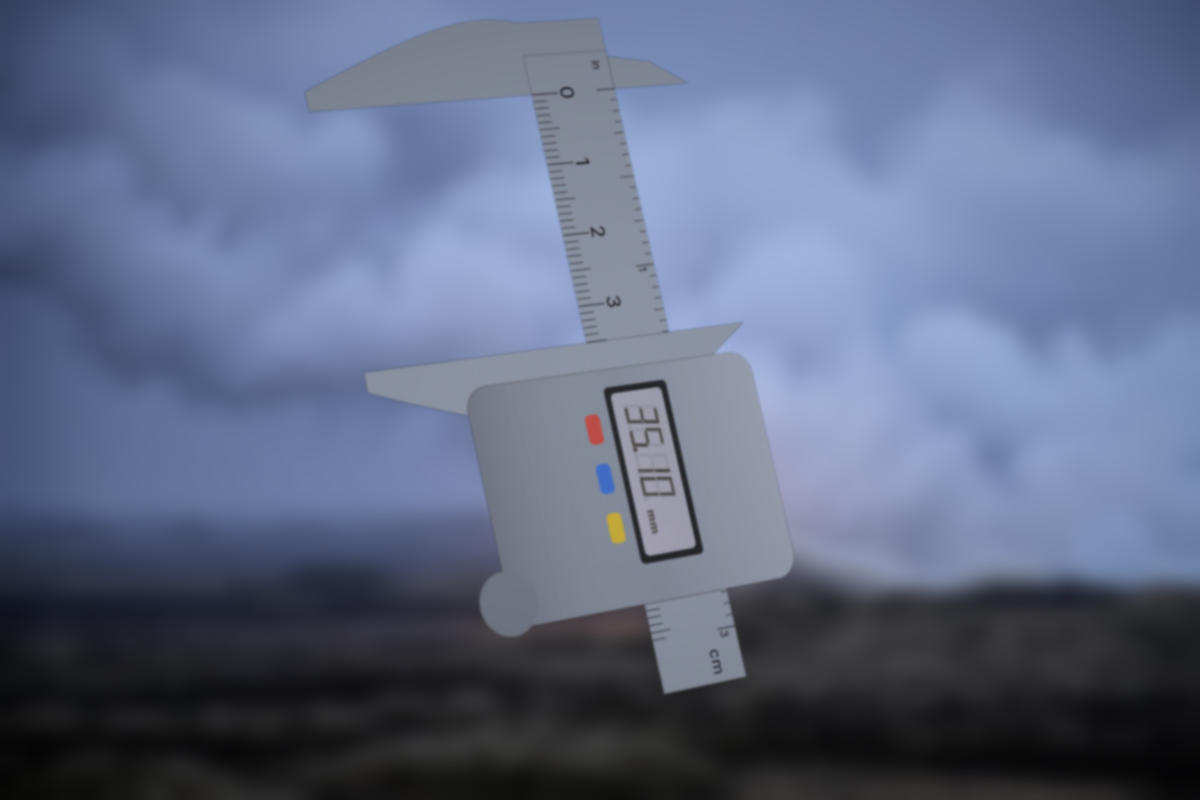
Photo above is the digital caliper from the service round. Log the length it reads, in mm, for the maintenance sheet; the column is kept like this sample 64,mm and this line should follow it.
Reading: 35.10,mm
